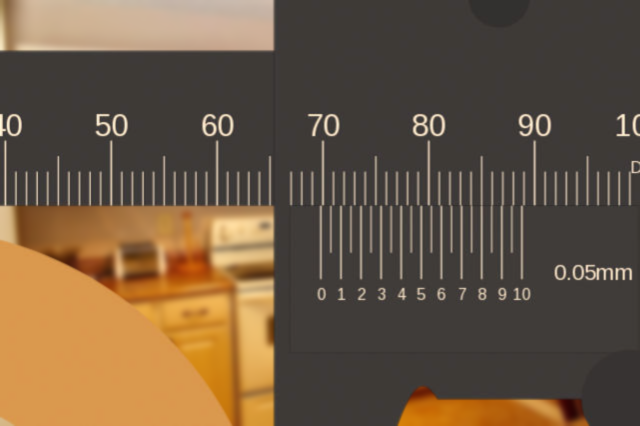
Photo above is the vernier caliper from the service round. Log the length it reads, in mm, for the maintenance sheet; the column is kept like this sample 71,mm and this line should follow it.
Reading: 69.8,mm
